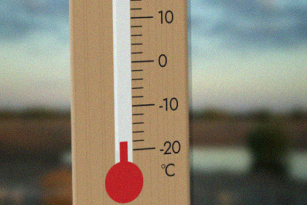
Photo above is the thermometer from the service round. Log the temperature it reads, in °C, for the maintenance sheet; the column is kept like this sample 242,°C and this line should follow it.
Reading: -18,°C
